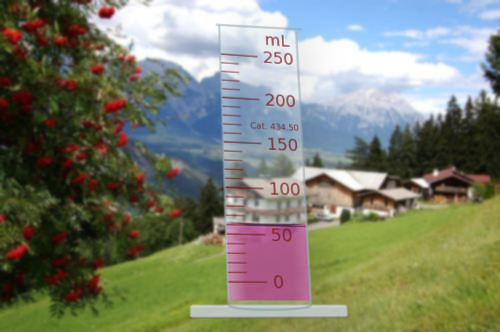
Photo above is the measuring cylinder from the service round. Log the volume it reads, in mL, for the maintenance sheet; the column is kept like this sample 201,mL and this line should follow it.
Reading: 60,mL
